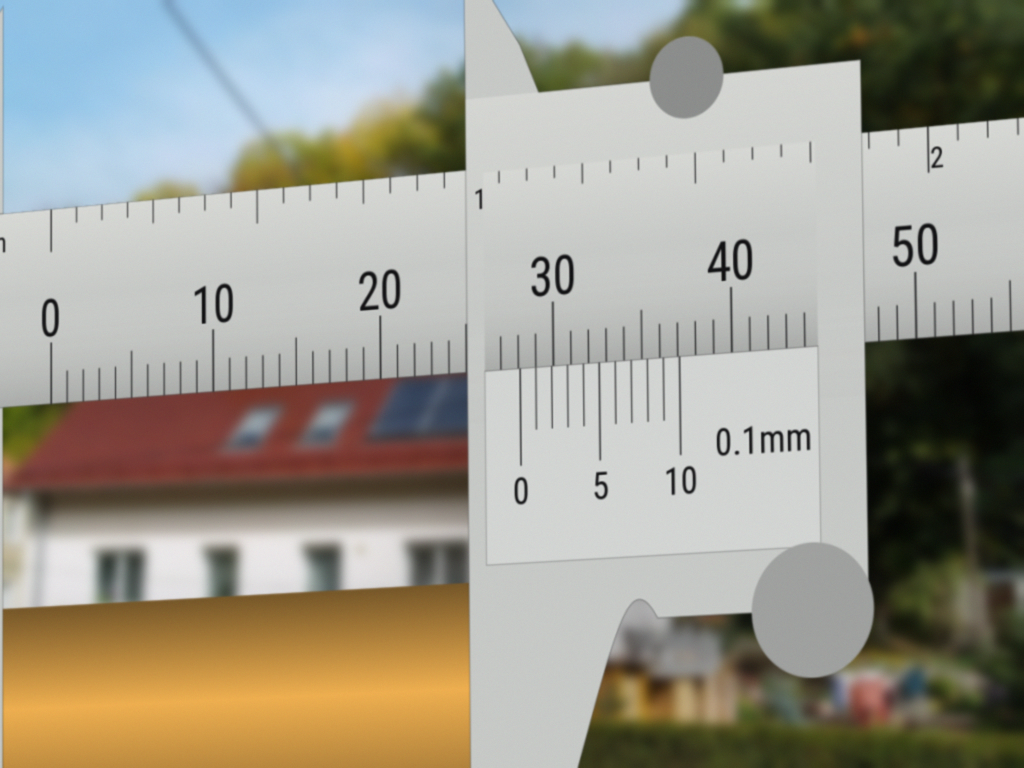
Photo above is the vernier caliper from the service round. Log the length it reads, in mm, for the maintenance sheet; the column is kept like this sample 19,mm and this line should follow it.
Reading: 28.1,mm
